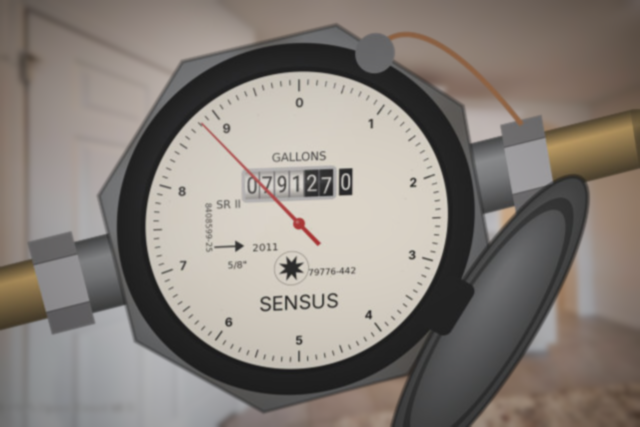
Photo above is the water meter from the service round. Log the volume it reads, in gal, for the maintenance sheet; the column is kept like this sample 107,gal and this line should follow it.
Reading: 791268.8,gal
